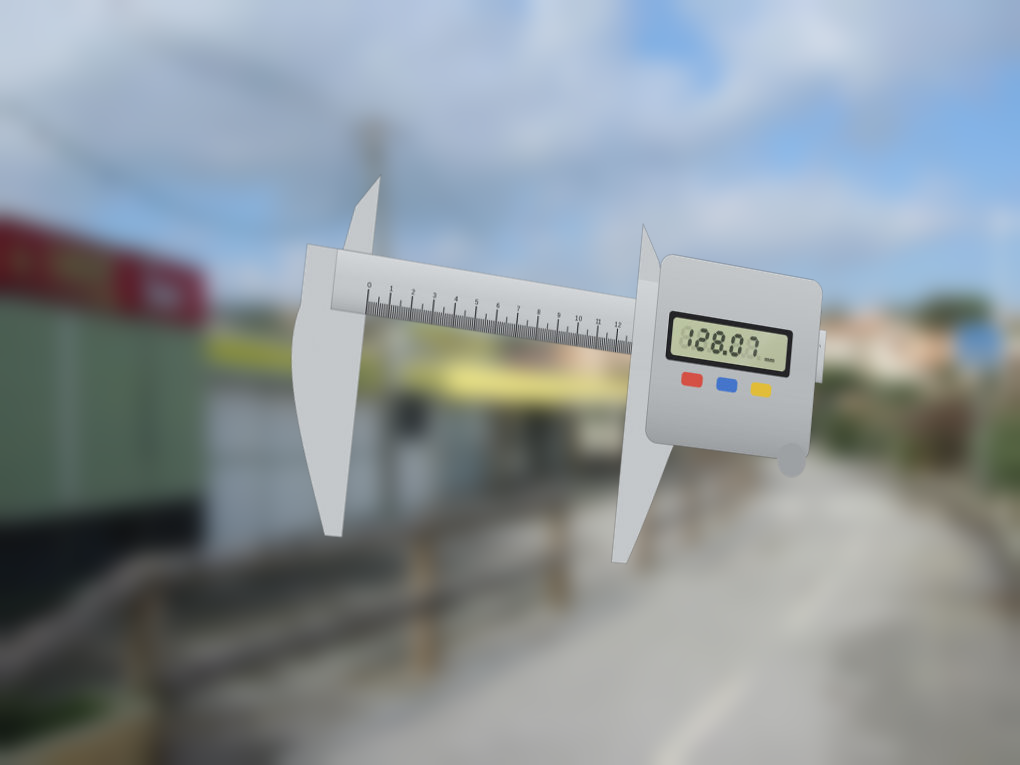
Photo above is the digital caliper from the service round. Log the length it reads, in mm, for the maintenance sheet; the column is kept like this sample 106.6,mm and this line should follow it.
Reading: 128.07,mm
